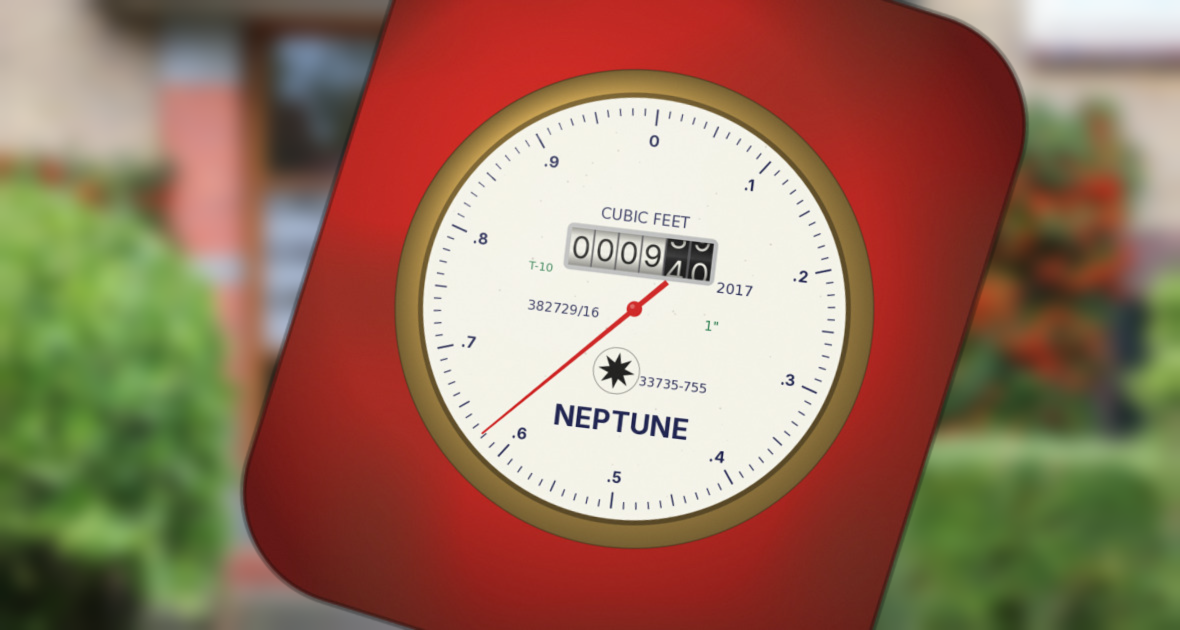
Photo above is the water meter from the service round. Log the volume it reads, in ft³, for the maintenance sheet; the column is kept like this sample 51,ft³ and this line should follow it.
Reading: 939.62,ft³
